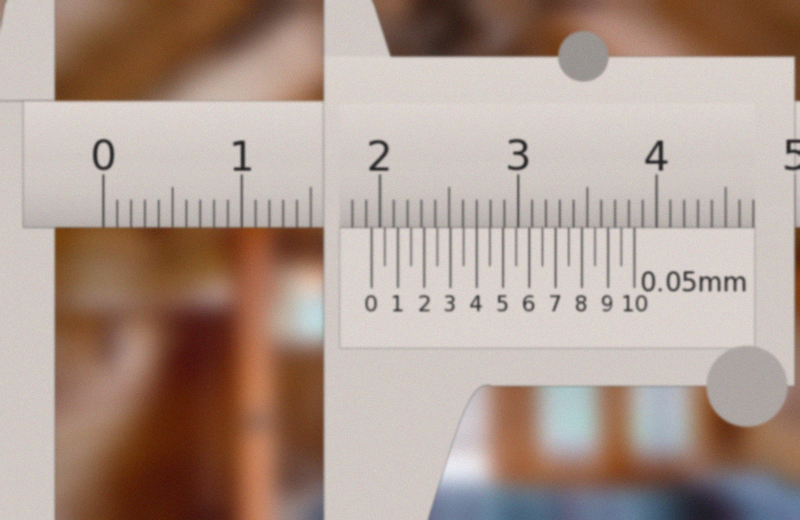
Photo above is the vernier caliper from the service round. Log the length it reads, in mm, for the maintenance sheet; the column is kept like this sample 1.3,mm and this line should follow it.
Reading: 19.4,mm
